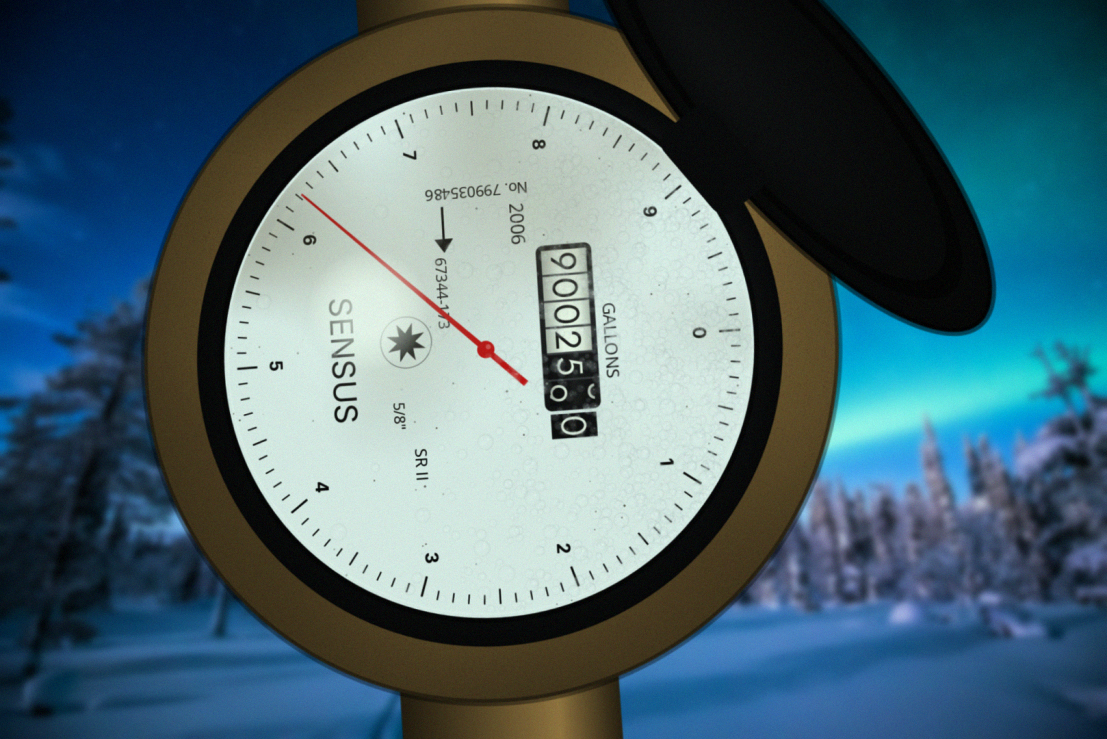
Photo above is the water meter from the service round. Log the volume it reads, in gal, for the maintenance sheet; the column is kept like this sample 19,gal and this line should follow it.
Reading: 9002586.2,gal
